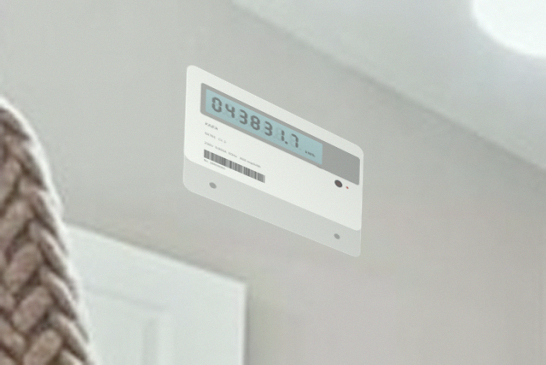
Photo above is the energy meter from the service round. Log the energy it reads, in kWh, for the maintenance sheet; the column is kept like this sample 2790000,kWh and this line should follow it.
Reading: 43831.7,kWh
